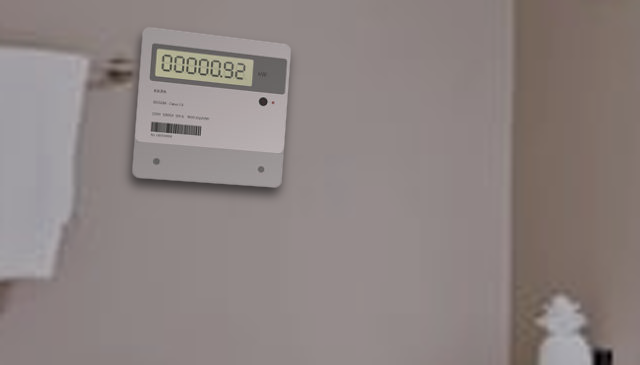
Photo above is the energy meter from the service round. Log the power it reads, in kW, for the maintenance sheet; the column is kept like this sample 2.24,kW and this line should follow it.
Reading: 0.92,kW
